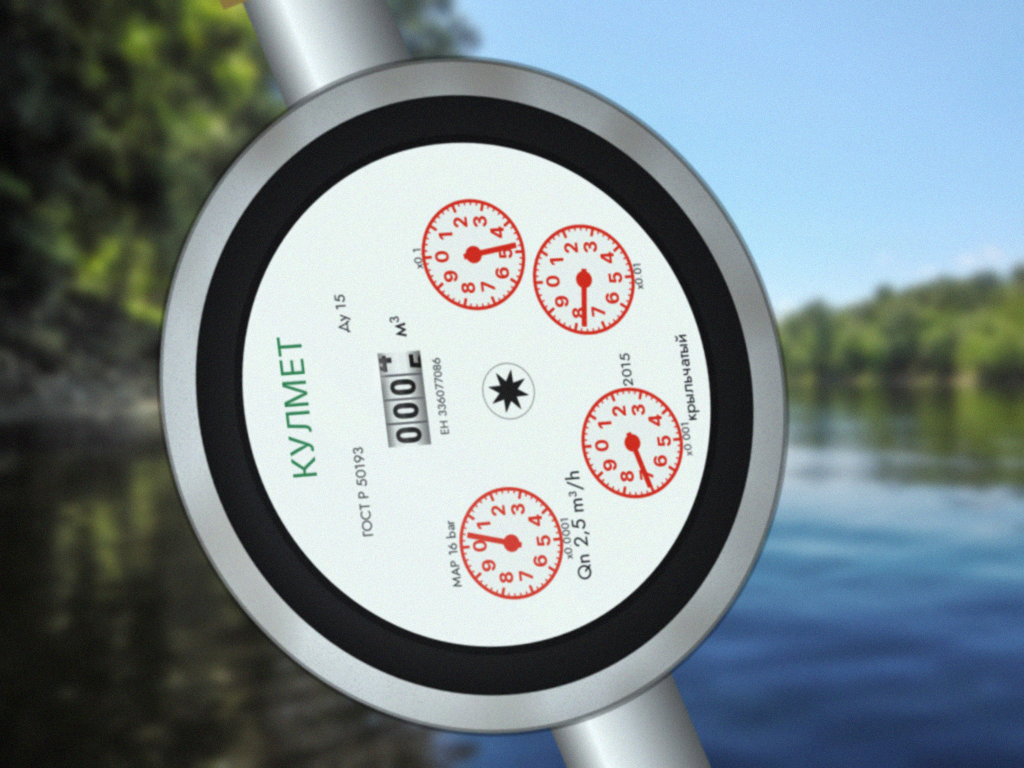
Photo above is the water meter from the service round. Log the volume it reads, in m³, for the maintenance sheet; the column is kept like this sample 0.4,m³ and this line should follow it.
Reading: 4.4770,m³
